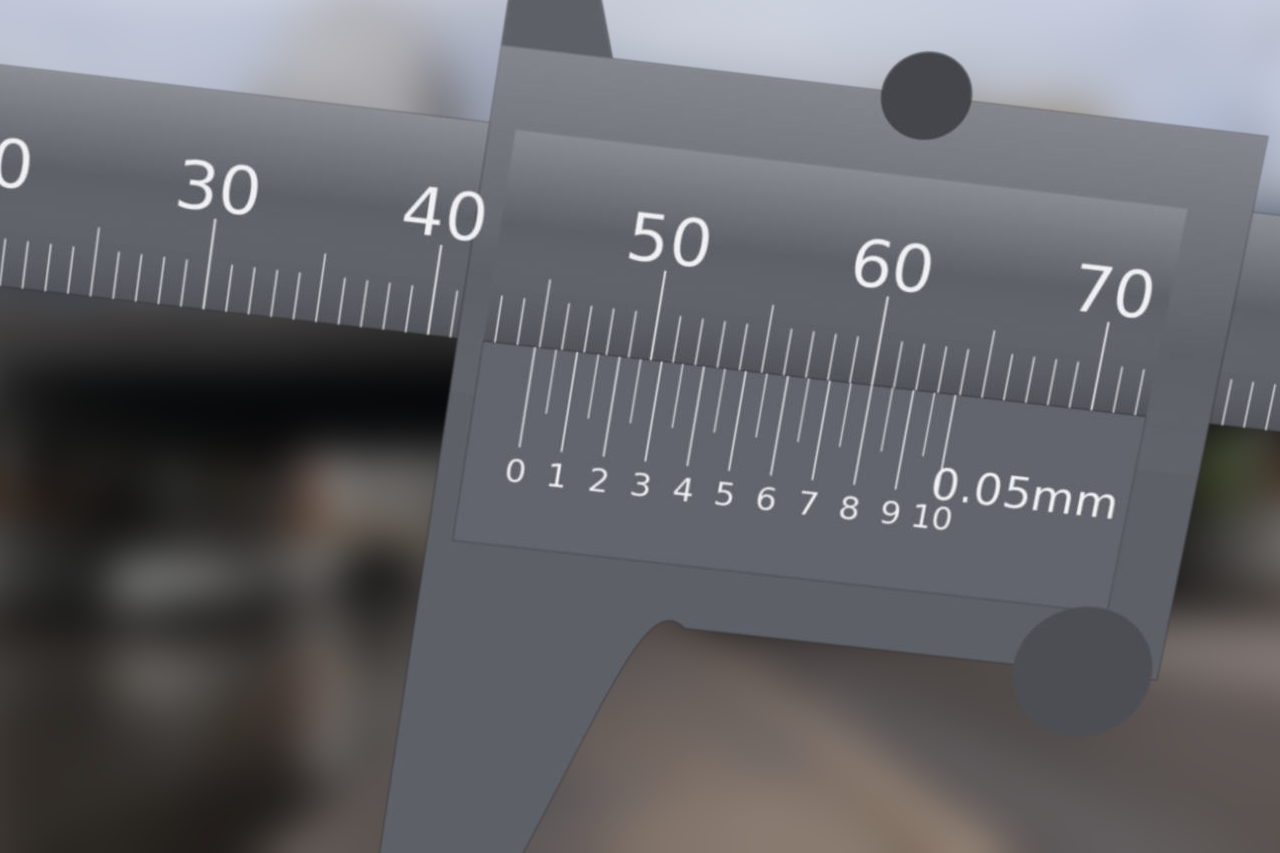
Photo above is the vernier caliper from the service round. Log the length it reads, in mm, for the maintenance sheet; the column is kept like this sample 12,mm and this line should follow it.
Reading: 44.8,mm
